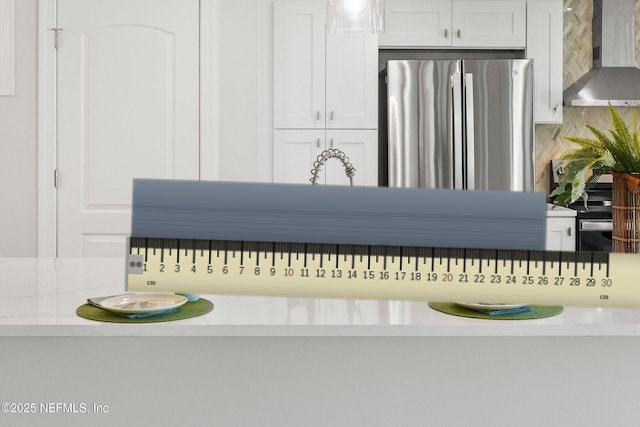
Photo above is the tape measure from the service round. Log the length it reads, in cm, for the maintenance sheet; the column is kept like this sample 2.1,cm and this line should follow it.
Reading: 26,cm
